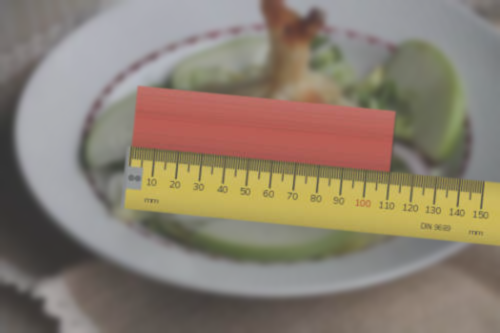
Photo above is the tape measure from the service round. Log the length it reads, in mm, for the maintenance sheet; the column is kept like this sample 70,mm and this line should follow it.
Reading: 110,mm
